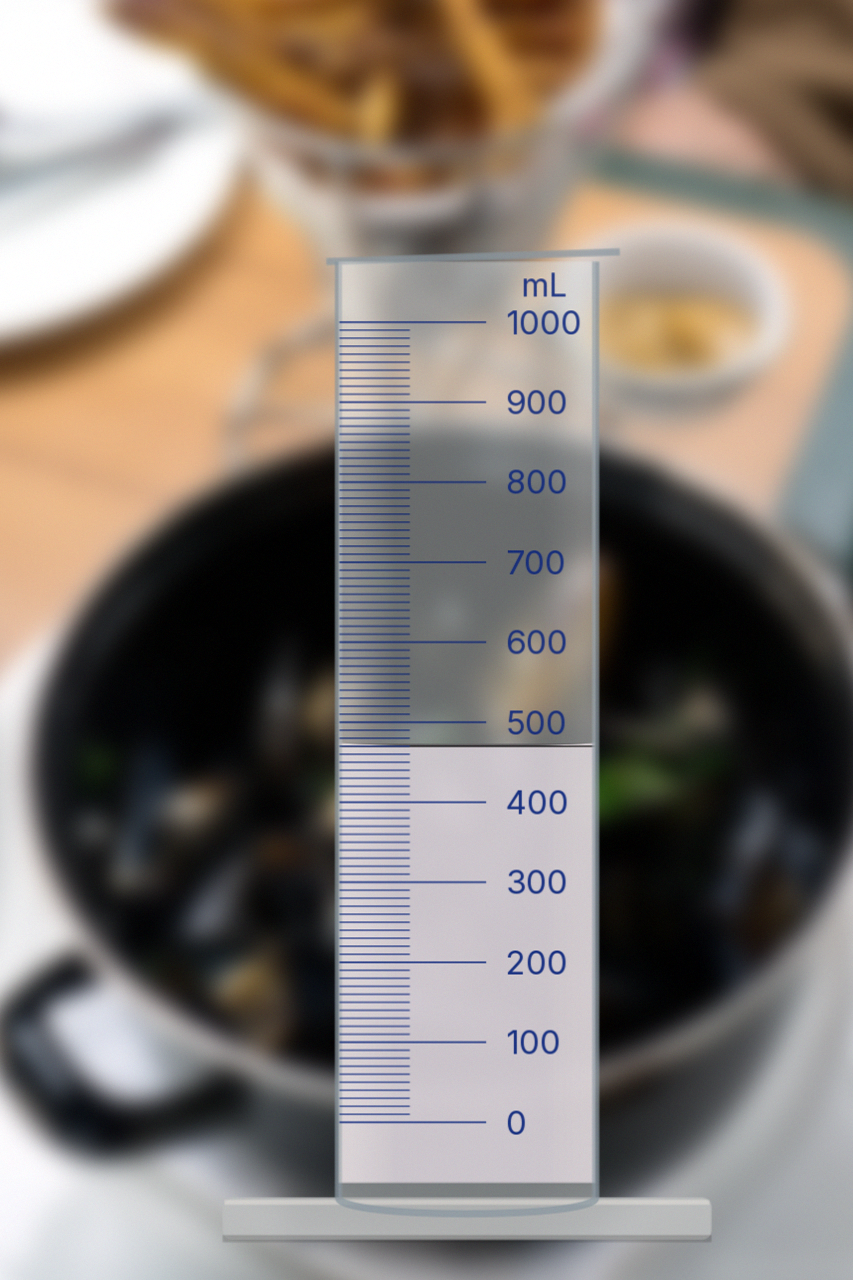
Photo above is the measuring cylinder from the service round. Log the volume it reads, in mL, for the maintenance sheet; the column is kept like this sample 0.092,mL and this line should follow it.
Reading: 470,mL
